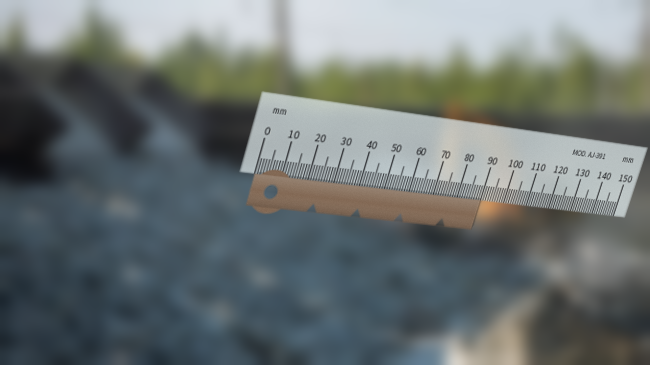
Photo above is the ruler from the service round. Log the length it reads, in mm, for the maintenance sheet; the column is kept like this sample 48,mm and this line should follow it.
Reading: 90,mm
